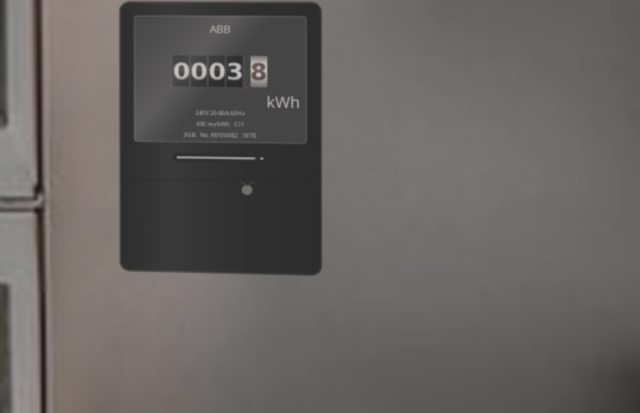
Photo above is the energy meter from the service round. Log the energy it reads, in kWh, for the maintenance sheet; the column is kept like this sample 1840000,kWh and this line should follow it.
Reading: 3.8,kWh
